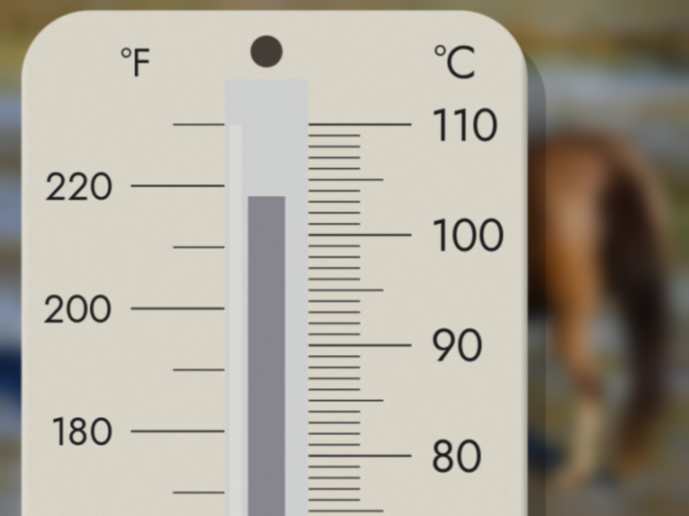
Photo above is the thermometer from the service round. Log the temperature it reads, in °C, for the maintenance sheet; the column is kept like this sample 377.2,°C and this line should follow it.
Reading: 103.5,°C
